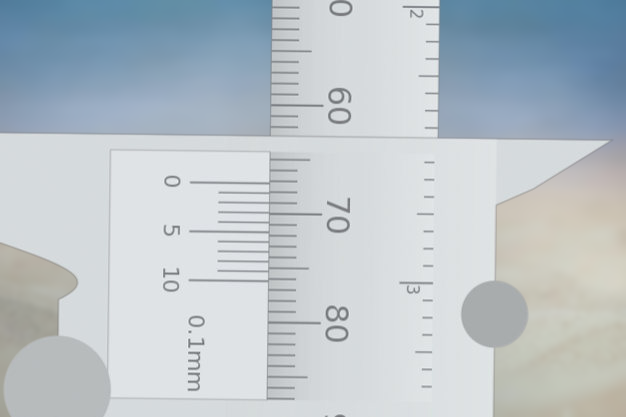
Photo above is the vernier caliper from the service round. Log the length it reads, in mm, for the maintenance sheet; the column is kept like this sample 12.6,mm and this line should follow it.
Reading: 67.2,mm
